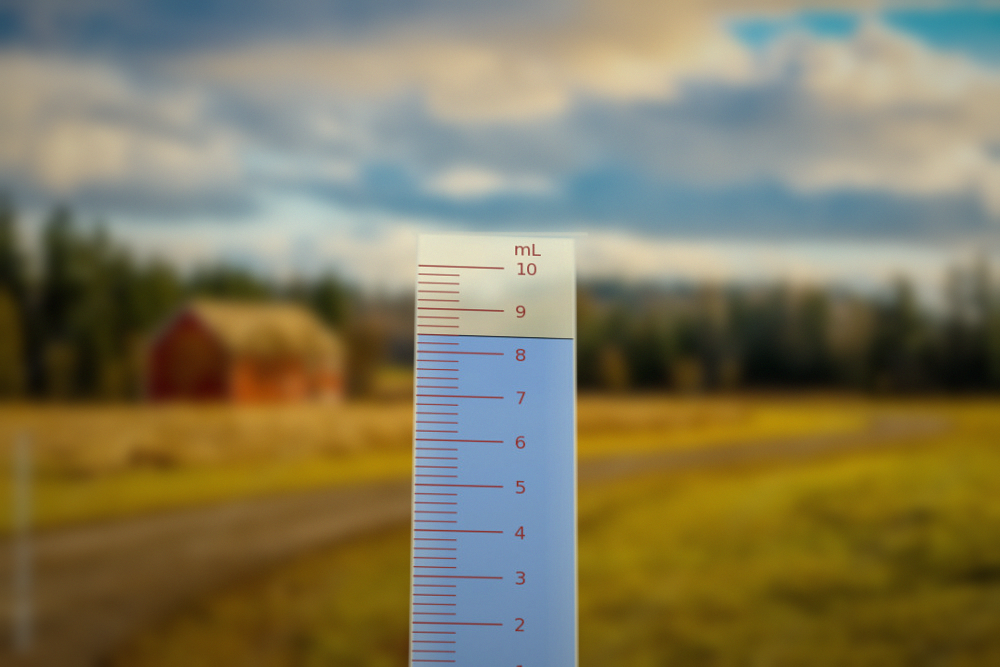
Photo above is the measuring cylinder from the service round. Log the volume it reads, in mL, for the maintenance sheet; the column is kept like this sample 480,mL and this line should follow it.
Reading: 8.4,mL
